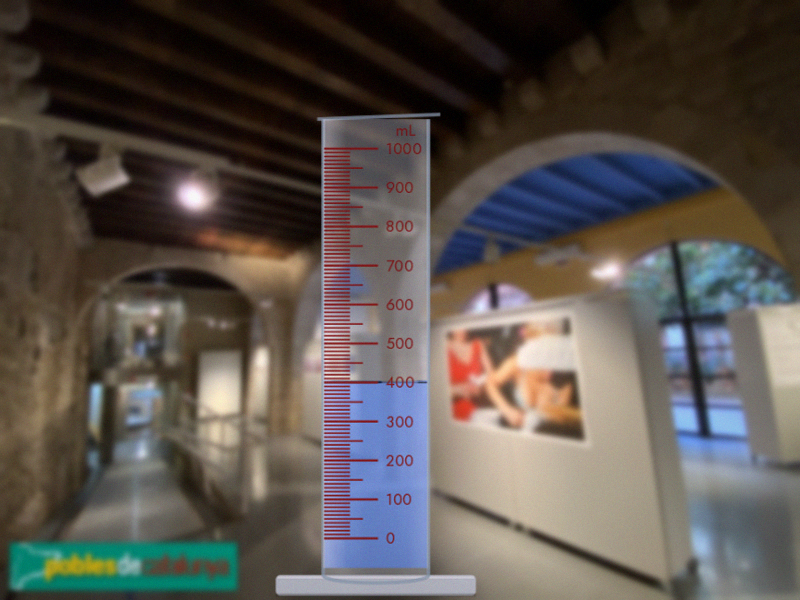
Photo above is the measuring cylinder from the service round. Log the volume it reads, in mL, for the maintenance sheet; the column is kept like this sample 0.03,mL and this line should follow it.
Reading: 400,mL
